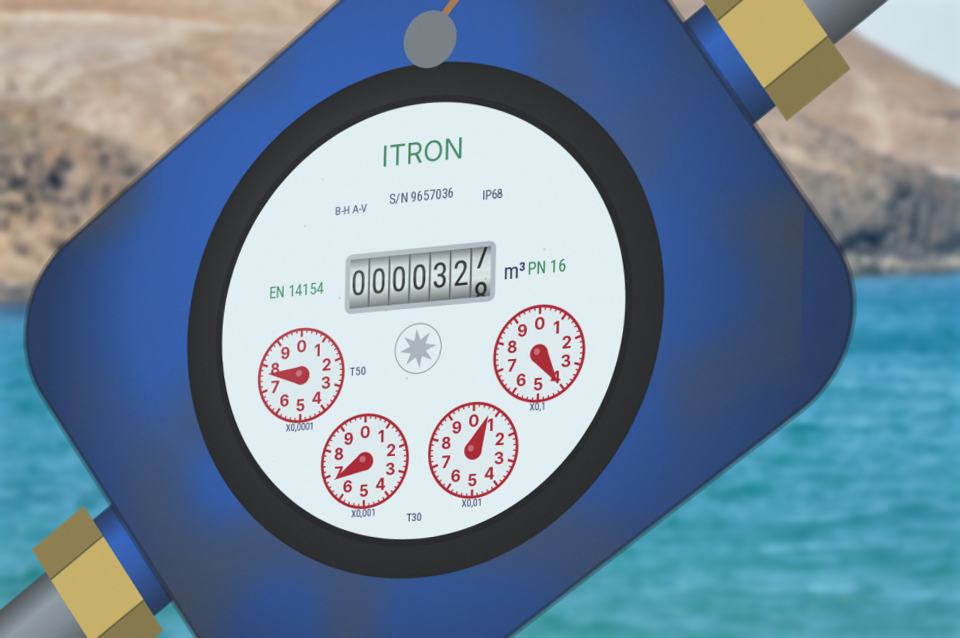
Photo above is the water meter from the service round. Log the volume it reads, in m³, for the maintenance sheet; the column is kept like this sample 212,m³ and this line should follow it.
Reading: 327.4067,m³
